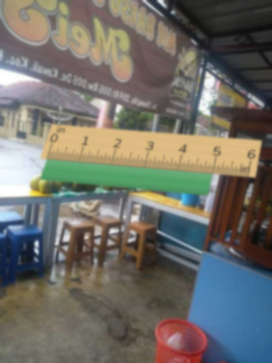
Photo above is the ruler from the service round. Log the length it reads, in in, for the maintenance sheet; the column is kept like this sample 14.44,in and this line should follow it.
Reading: 5,in
